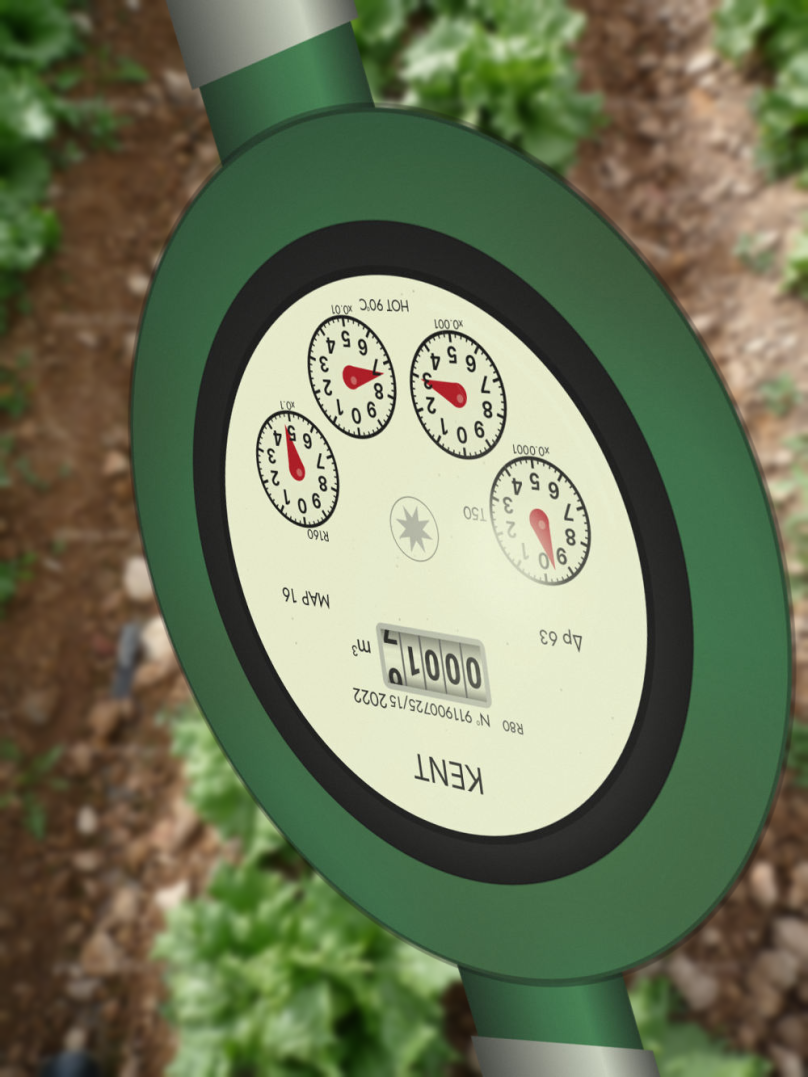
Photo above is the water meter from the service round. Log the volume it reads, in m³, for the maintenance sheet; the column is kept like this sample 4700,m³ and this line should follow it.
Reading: 16.4729,m³
